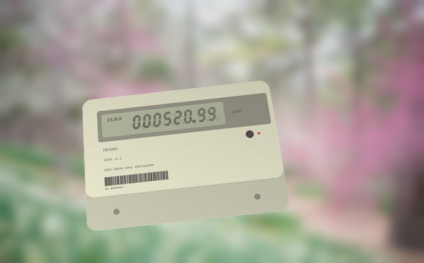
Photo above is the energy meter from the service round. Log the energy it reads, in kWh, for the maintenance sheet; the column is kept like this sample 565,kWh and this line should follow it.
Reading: 520.99,kWh
